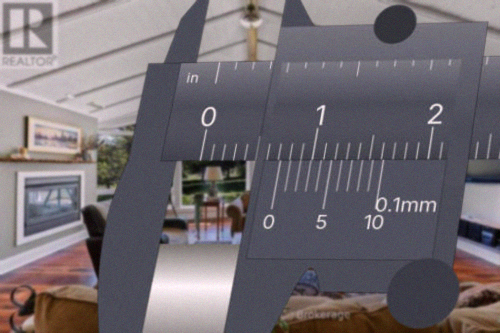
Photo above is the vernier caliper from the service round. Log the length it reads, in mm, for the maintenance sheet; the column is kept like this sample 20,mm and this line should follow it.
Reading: 7.2,mm
